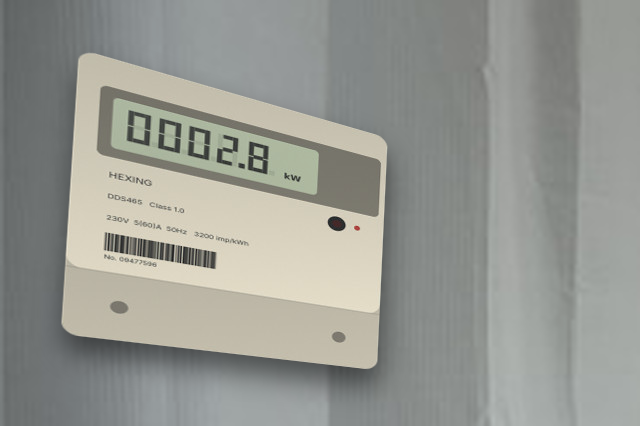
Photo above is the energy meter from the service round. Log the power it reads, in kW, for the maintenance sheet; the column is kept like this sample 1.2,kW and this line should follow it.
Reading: 2.8,kW
